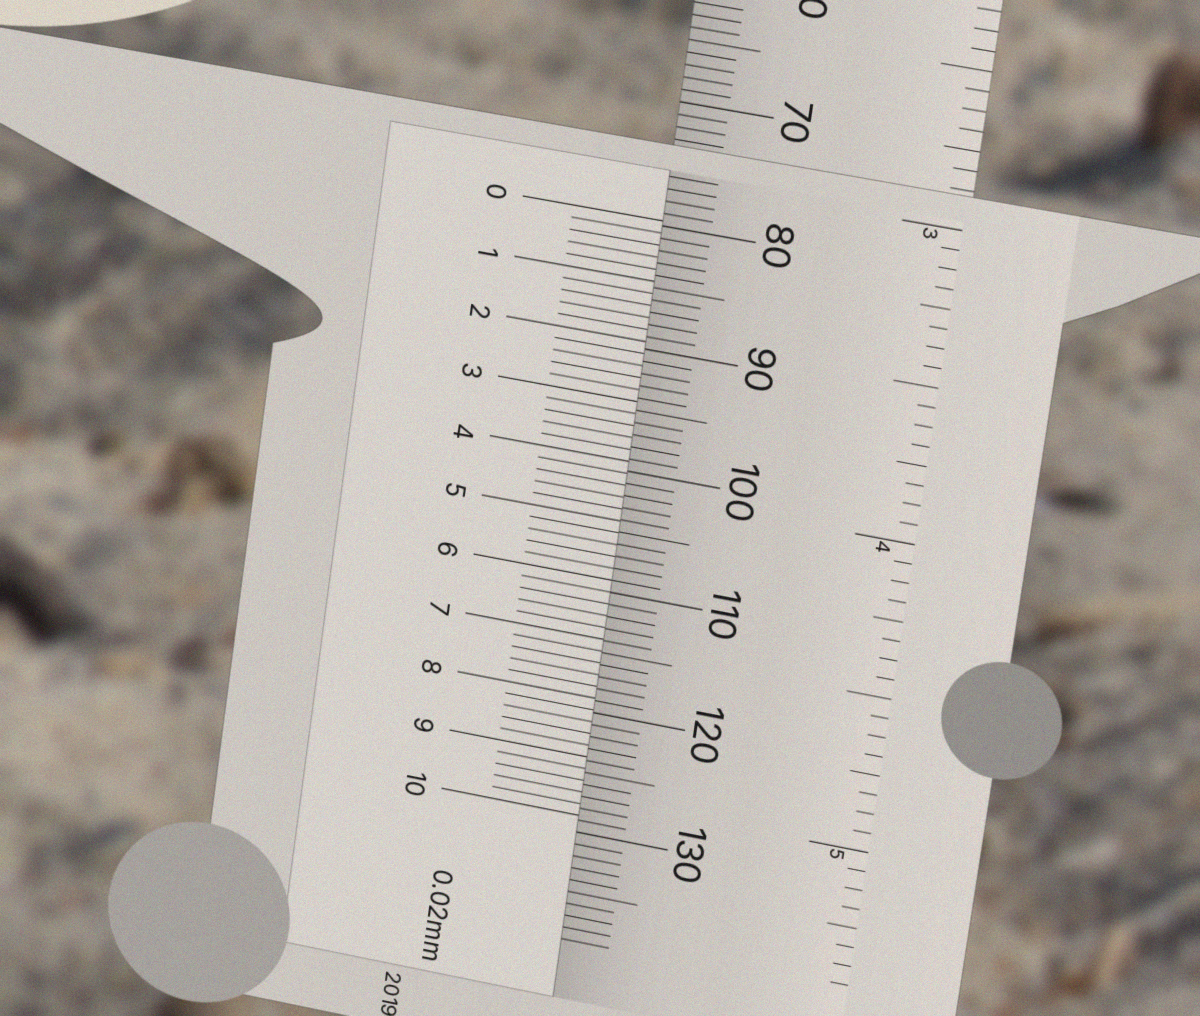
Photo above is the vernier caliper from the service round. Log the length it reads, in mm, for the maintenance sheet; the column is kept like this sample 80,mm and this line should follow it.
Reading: 79.6,mm
